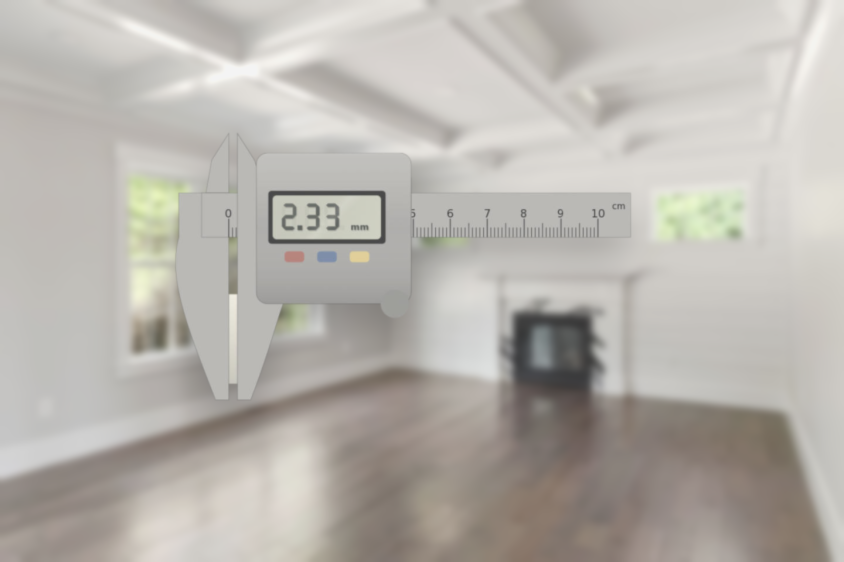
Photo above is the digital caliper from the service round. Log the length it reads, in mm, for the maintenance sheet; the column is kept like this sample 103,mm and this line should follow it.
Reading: 2.33,mm
